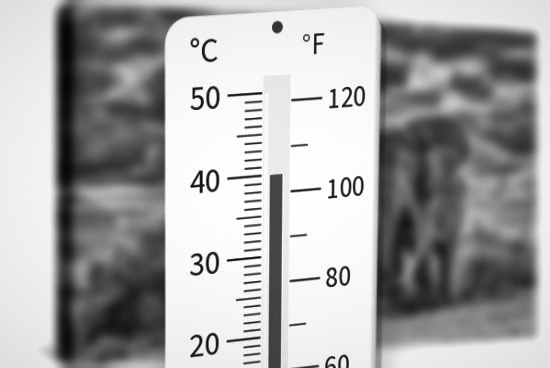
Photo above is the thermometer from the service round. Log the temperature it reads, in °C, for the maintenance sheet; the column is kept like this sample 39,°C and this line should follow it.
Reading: 40,°C
